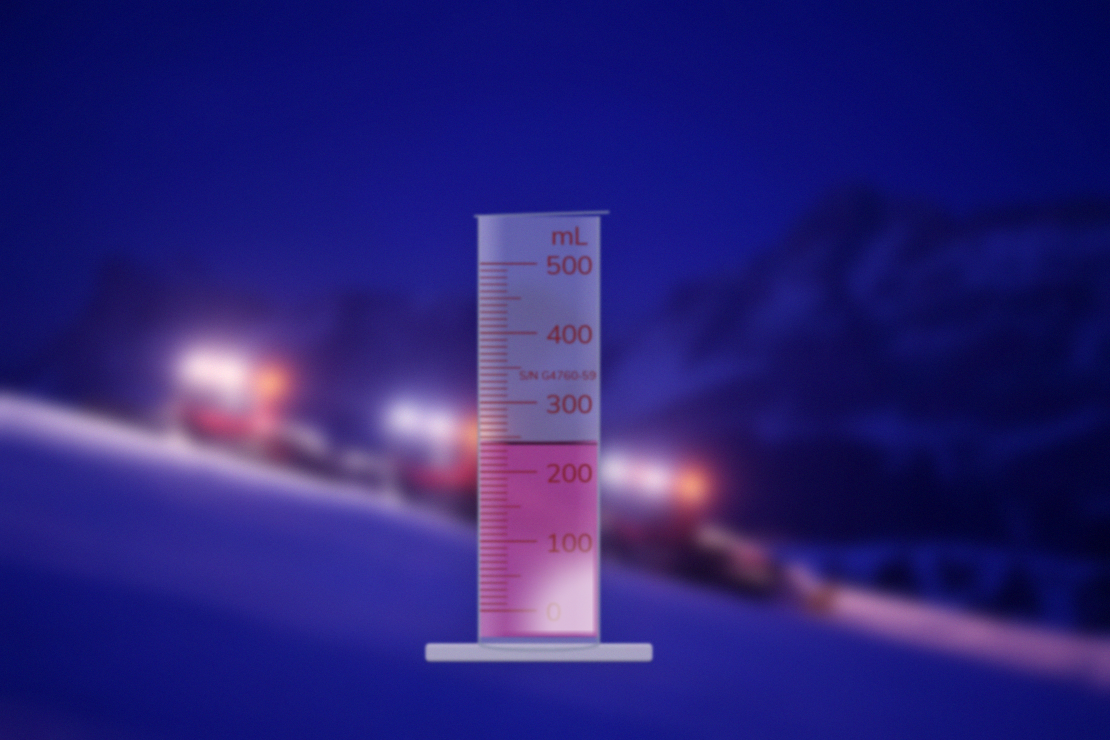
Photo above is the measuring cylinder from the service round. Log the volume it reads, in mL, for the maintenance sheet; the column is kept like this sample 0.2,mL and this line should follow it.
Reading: 240,mL
